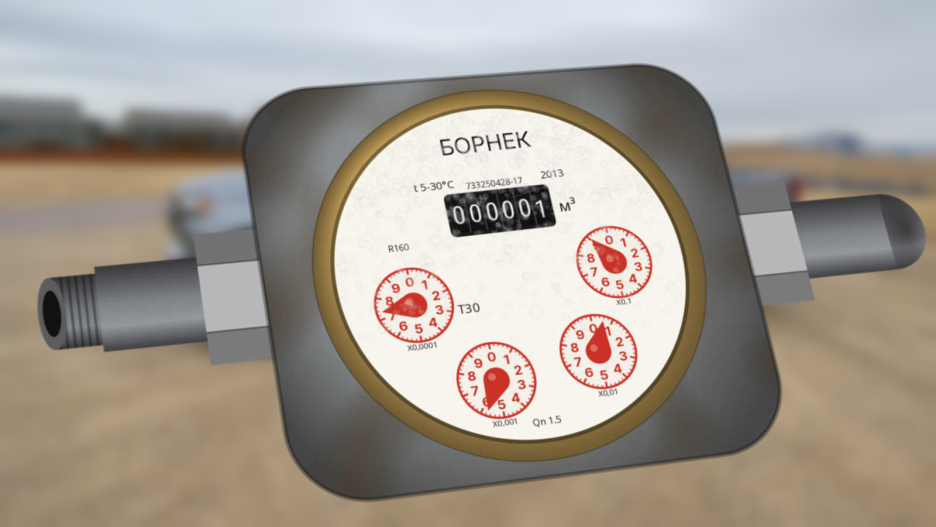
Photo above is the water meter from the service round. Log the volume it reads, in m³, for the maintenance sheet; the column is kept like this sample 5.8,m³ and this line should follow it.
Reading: 0.9057,m³
